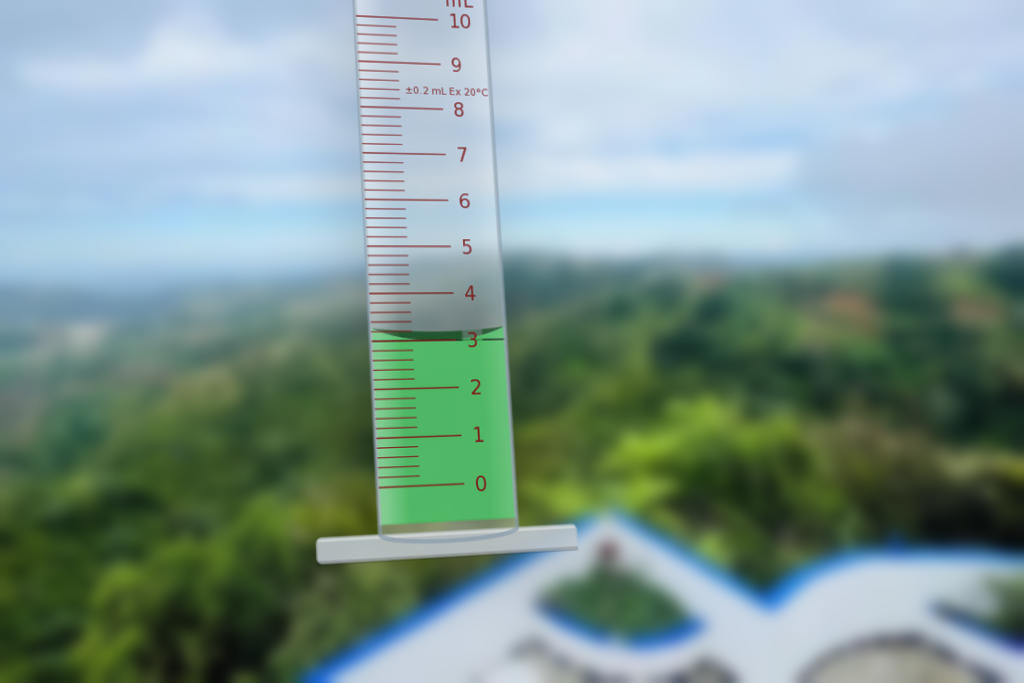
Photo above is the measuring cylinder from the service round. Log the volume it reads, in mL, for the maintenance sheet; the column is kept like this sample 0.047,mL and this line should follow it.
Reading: 3,mL
